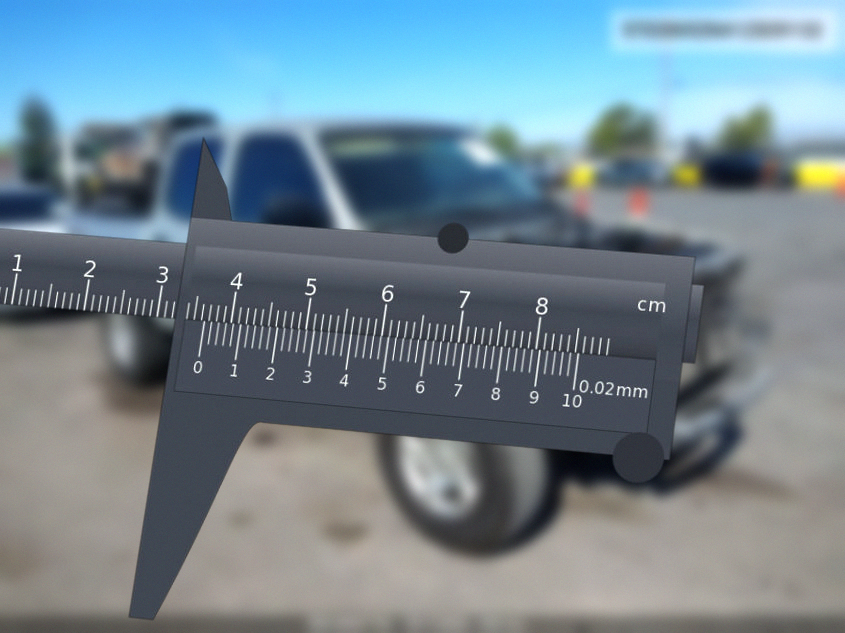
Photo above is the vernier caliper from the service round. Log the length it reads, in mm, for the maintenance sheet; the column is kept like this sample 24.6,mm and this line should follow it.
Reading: 36.4,mm
